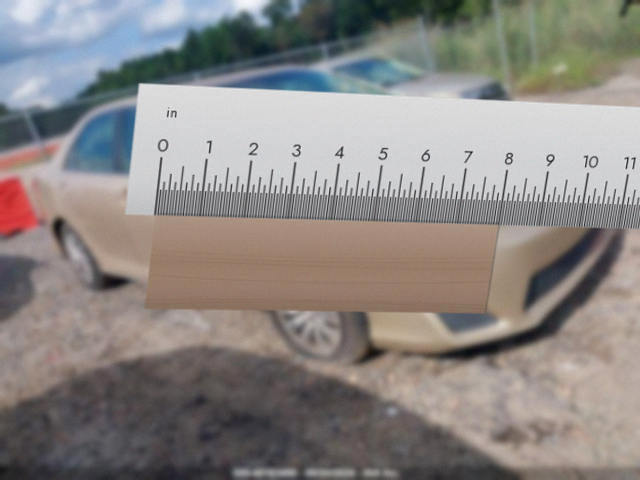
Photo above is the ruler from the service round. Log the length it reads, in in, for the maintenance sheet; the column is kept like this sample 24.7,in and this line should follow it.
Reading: 8,in
